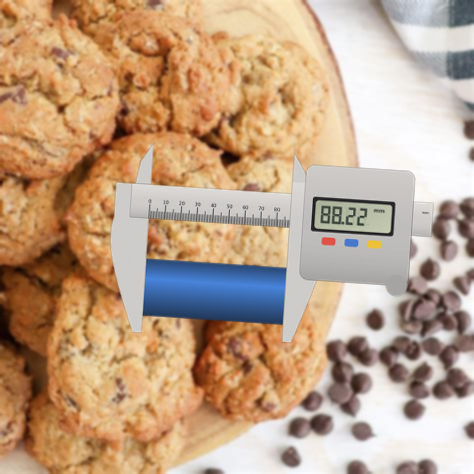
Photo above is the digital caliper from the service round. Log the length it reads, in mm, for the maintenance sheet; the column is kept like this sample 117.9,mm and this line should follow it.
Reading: 88.22,mm
